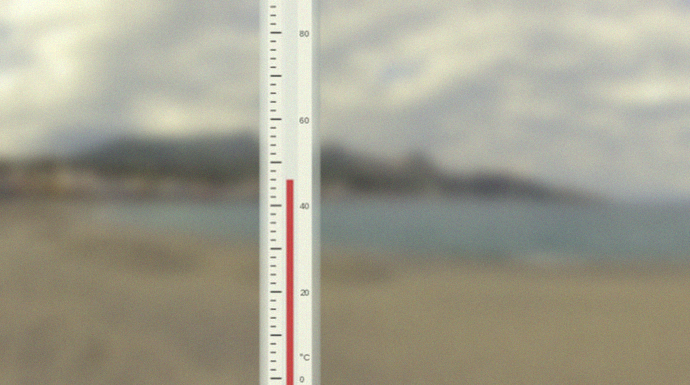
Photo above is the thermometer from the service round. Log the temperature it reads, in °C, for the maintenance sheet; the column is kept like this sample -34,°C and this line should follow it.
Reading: 46,°C
